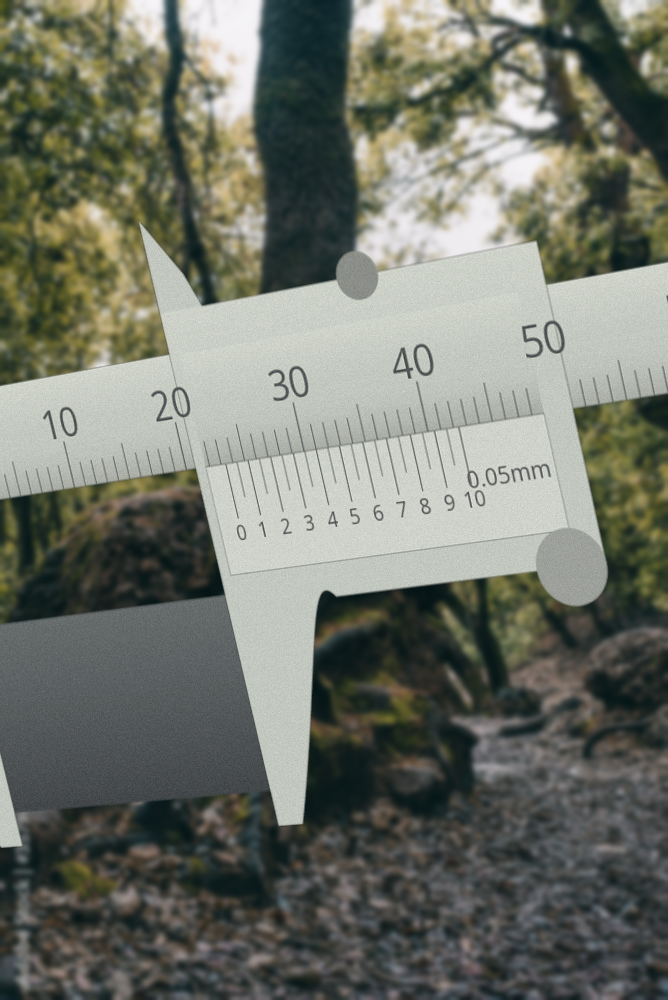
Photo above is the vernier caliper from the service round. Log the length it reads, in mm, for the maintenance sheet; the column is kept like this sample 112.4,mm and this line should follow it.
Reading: 23.4,mm
